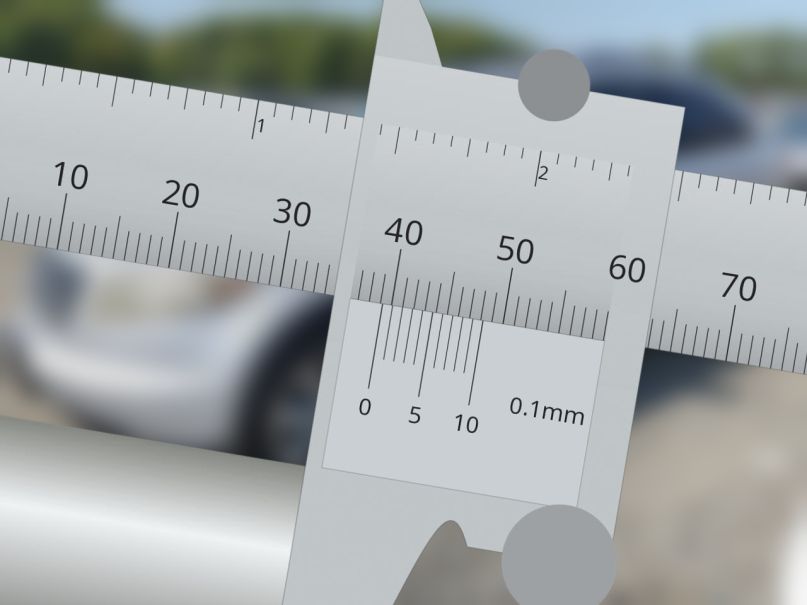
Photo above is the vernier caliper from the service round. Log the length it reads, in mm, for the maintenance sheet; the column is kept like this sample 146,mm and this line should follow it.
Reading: 39.2,mm
